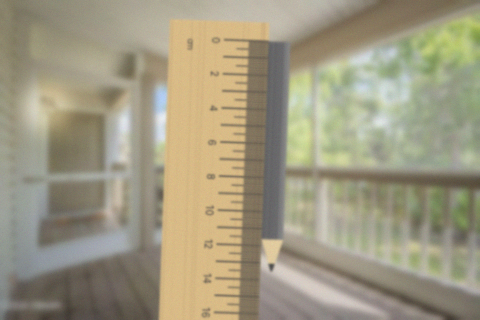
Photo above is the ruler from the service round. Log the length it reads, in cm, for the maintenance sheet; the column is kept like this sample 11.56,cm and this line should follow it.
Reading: 13.5,cm
